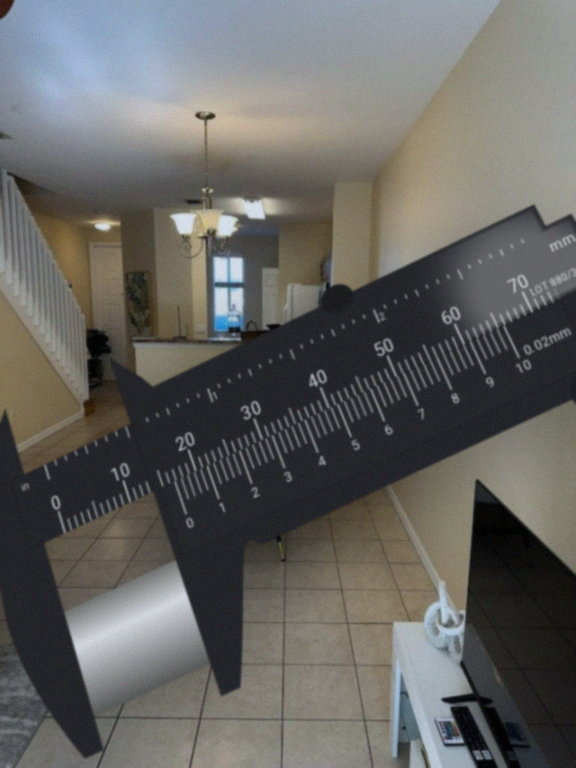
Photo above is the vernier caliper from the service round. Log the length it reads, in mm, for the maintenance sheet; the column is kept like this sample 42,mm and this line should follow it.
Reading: 16.8,mm
